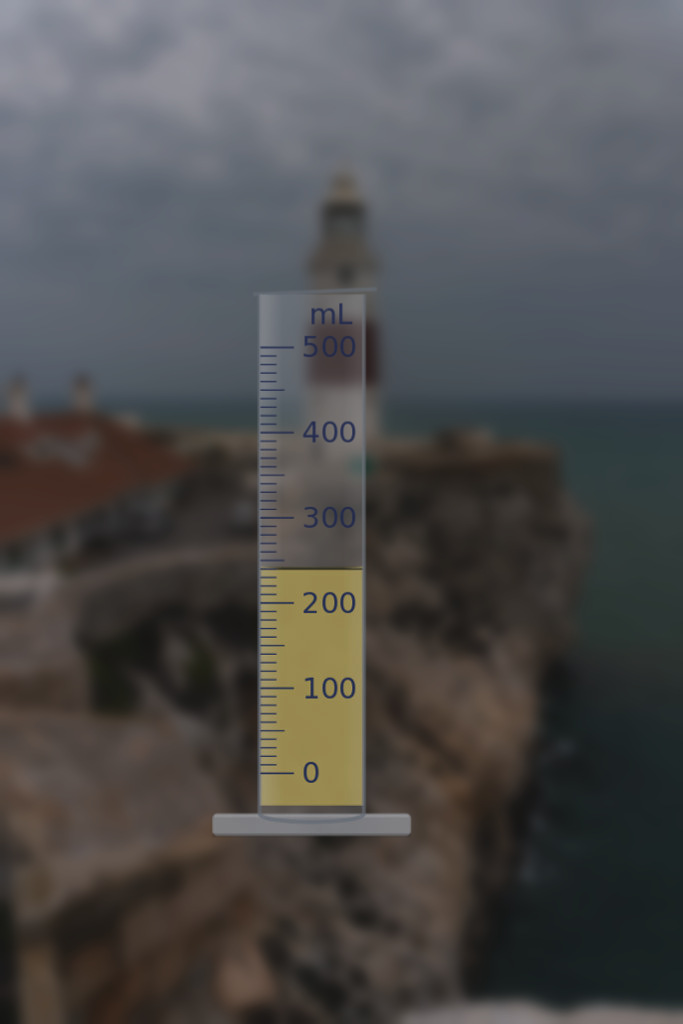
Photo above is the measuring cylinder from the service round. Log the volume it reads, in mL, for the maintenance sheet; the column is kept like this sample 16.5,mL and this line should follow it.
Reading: 240,mL
